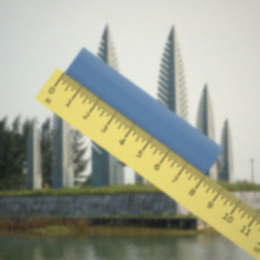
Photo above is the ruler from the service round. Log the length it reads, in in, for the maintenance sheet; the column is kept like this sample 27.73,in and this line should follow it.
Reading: 8,in
